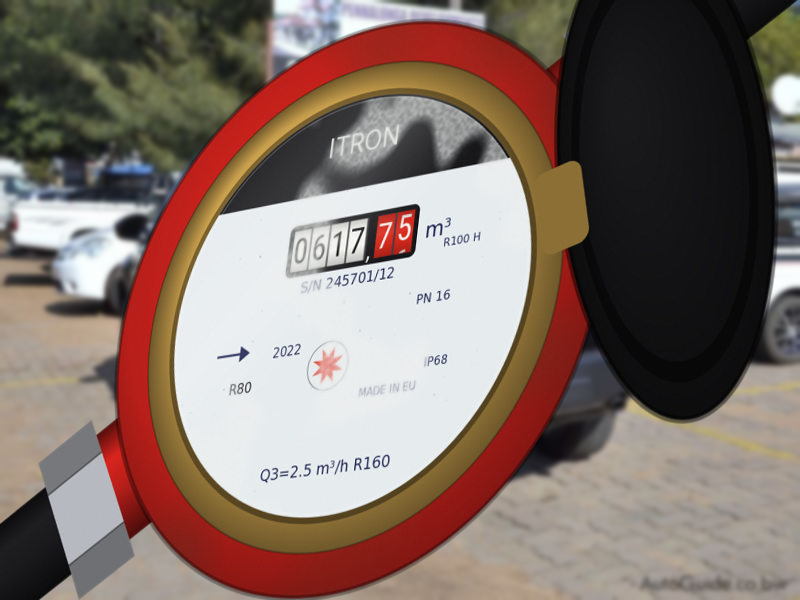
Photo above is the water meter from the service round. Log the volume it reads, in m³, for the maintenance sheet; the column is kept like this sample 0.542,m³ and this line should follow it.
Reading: 617.75,m³
